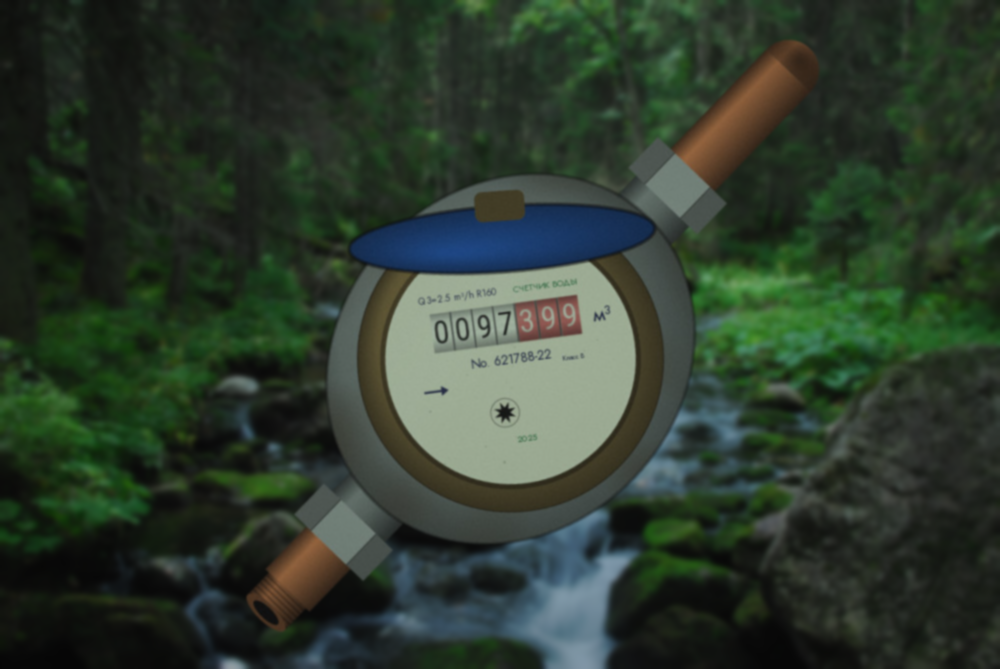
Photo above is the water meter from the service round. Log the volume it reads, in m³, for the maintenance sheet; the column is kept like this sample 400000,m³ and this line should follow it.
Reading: 97.399,m³
